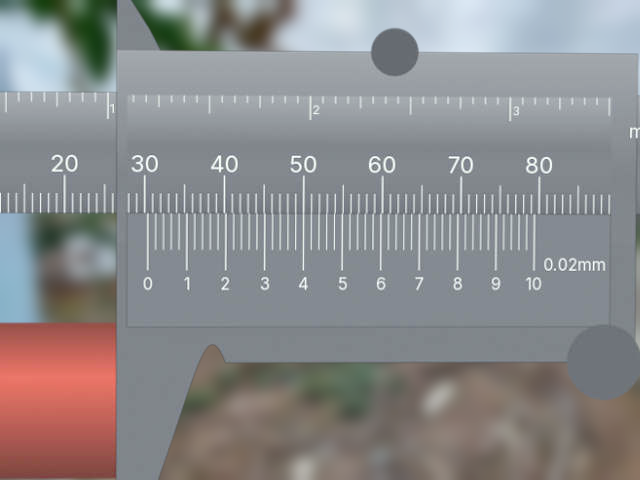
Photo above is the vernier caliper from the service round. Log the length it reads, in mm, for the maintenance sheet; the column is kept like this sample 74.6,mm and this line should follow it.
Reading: 30.4,mm
